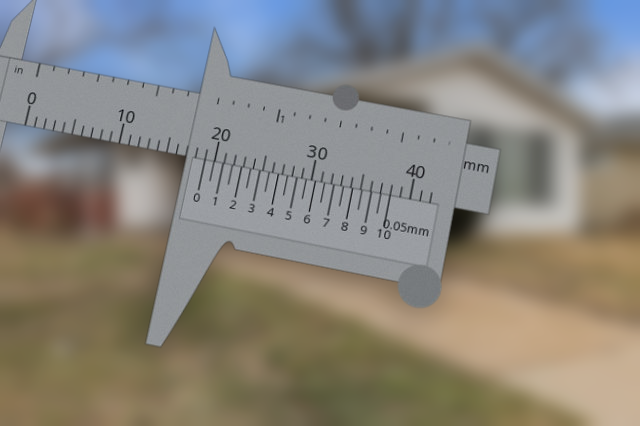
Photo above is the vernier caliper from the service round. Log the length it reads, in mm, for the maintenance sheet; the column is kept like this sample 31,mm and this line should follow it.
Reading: 19.0,mm
